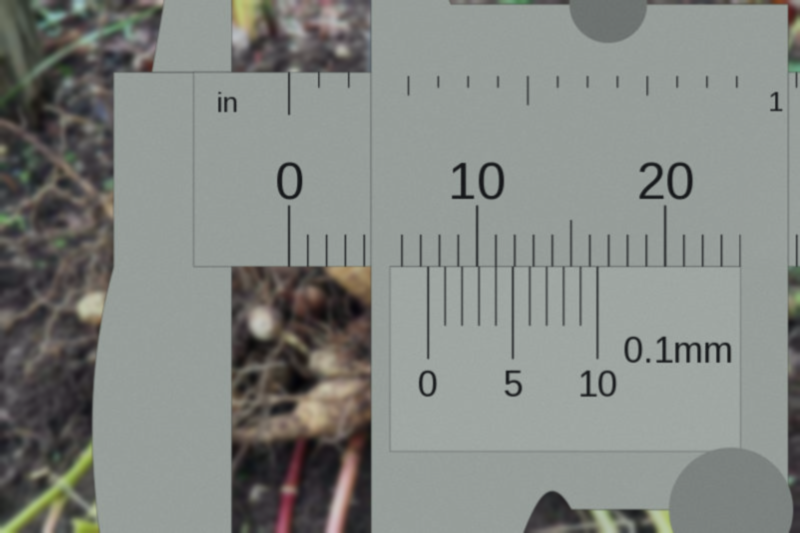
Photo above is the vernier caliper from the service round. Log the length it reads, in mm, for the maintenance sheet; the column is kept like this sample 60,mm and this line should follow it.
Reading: 7.4,mm
